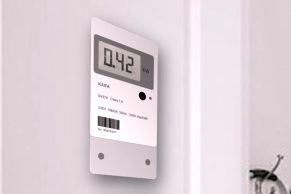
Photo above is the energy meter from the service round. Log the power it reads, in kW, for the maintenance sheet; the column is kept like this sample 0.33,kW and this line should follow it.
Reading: 0.42,kW
